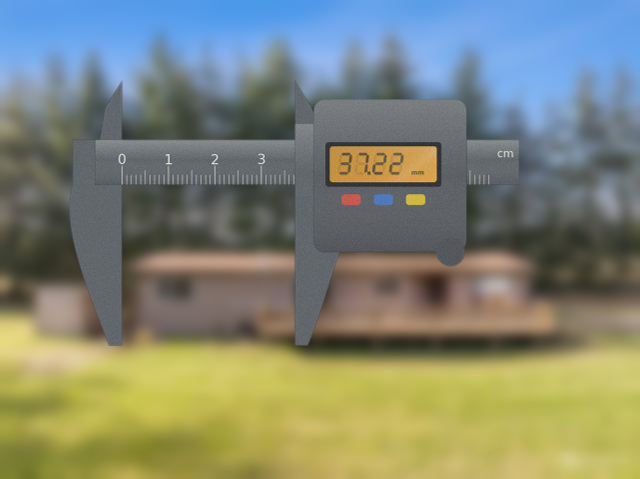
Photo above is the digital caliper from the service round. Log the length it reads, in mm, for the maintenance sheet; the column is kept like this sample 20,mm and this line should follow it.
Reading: 37.22,mm
